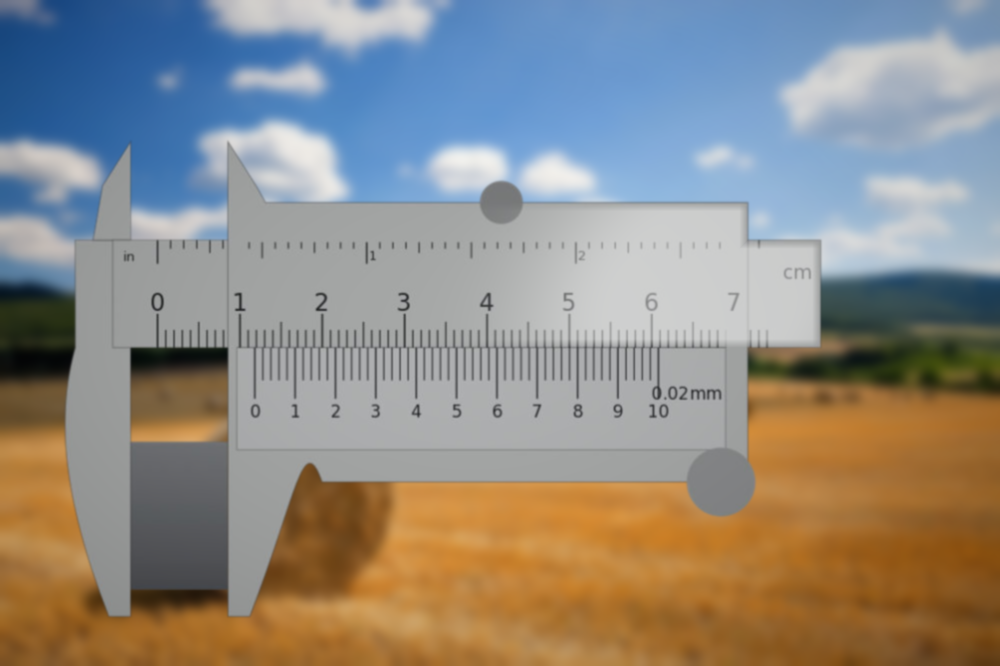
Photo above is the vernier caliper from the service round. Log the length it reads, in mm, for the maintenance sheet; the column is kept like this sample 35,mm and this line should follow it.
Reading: 11.8,mm
